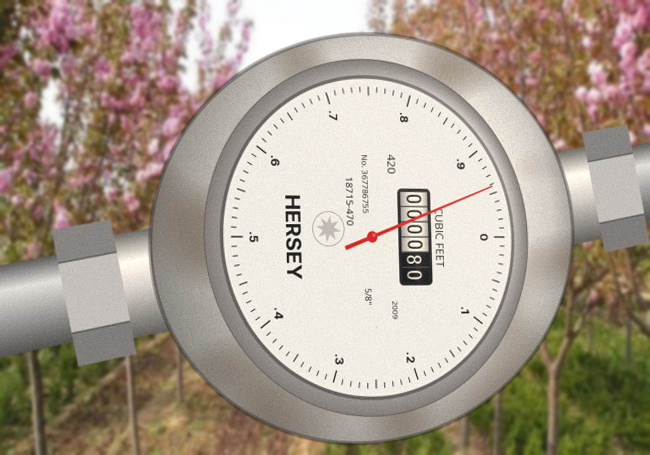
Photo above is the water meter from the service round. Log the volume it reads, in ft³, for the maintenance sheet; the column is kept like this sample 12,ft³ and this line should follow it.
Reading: 79.94,ft³
